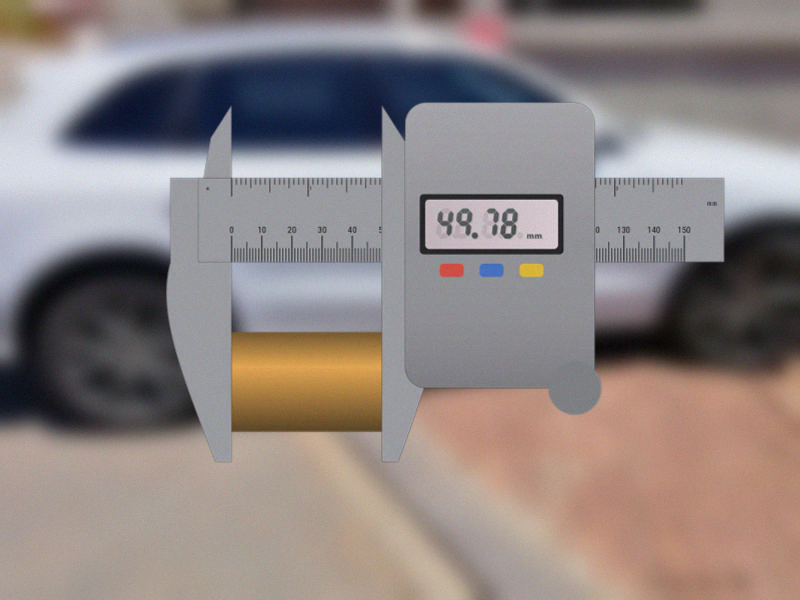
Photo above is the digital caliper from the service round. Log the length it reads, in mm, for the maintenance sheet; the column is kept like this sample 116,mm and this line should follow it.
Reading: 49.78,mm
